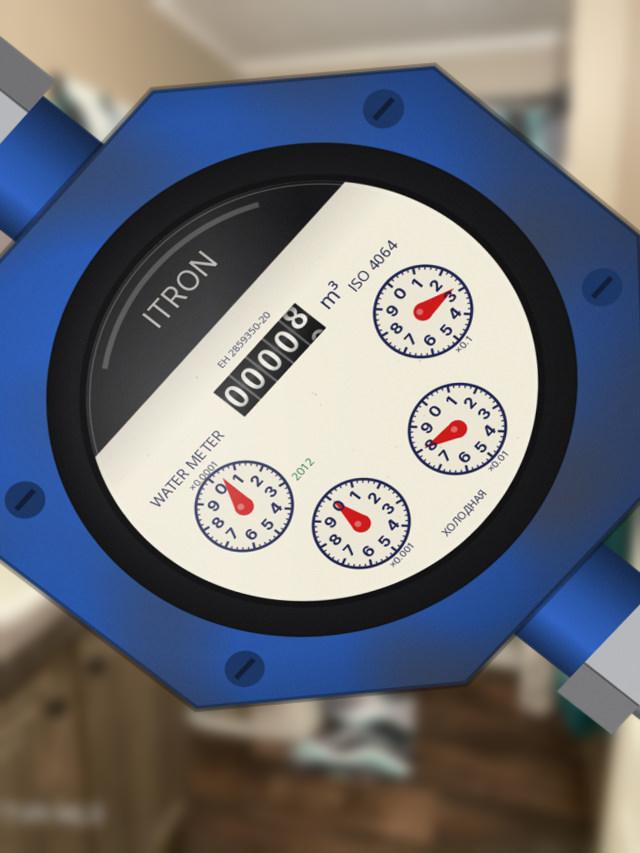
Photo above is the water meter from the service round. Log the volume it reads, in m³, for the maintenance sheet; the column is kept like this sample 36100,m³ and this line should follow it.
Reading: 8.2800,m³
